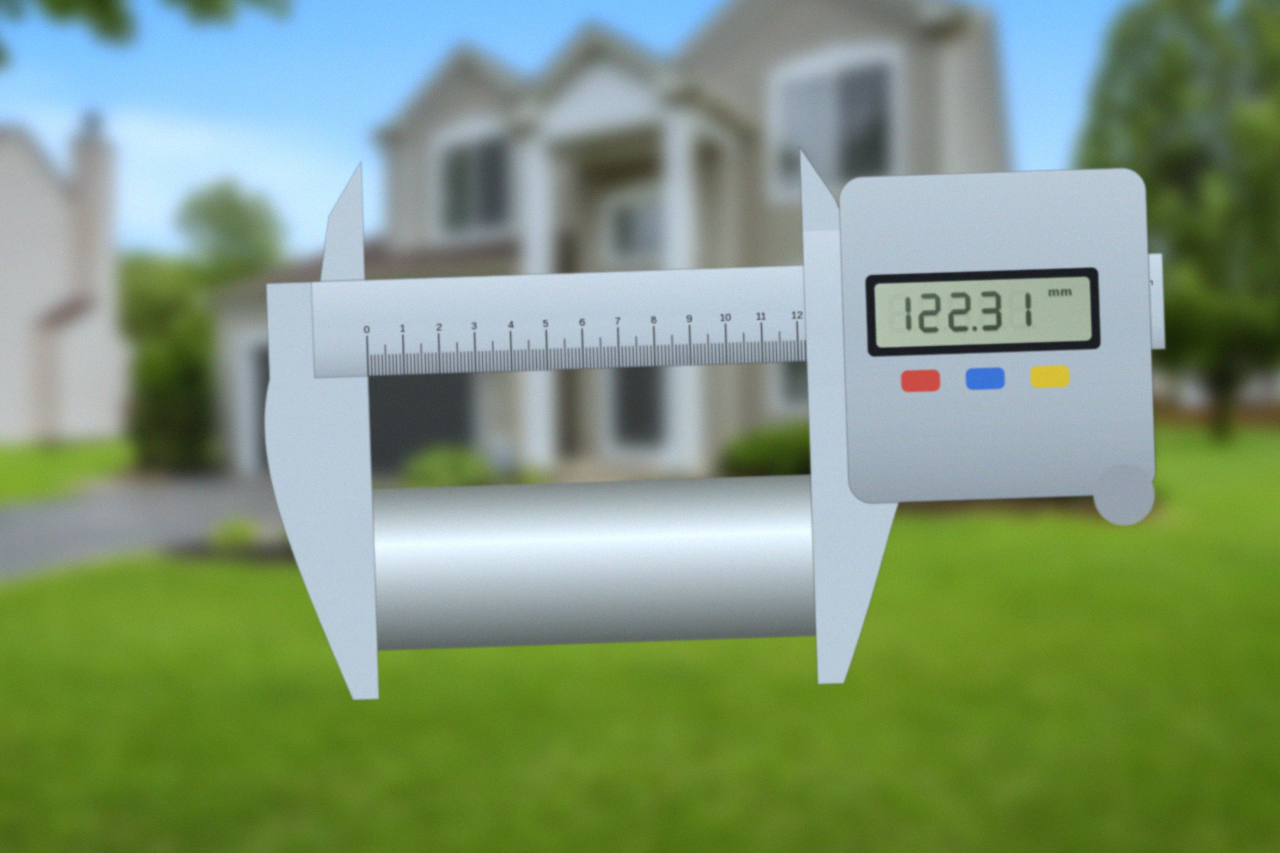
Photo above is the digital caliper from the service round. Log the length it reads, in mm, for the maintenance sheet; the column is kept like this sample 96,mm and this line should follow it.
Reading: 122.31,mm
